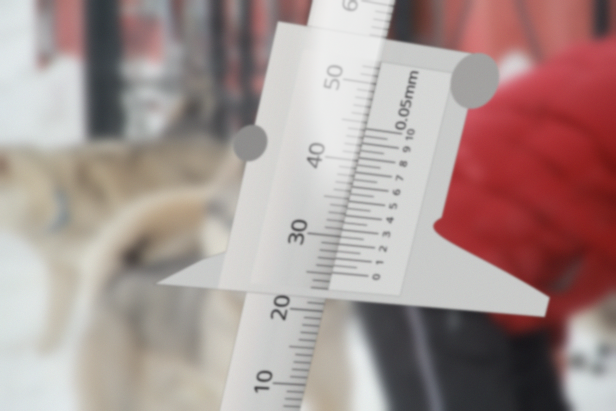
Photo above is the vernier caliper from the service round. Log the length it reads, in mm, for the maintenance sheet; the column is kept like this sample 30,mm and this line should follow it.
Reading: 25.2,mm
